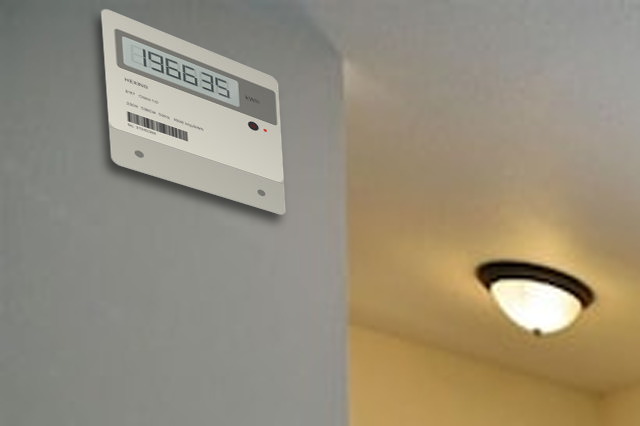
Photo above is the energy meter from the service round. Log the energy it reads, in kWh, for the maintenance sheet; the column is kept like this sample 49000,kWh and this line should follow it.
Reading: 196635,kWh
